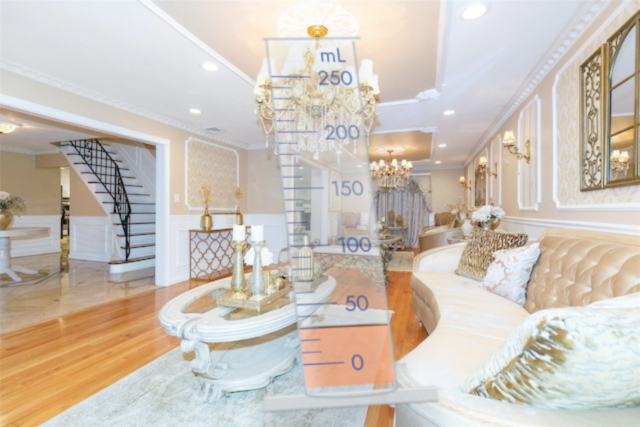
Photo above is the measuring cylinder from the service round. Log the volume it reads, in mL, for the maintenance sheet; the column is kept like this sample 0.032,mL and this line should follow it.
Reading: 30,mL
